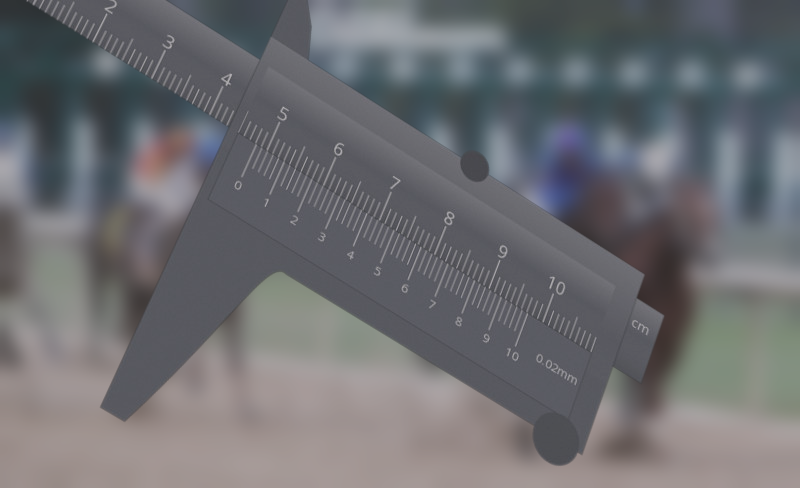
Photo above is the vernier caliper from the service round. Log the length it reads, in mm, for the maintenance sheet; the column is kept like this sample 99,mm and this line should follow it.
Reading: 48.2,mm
